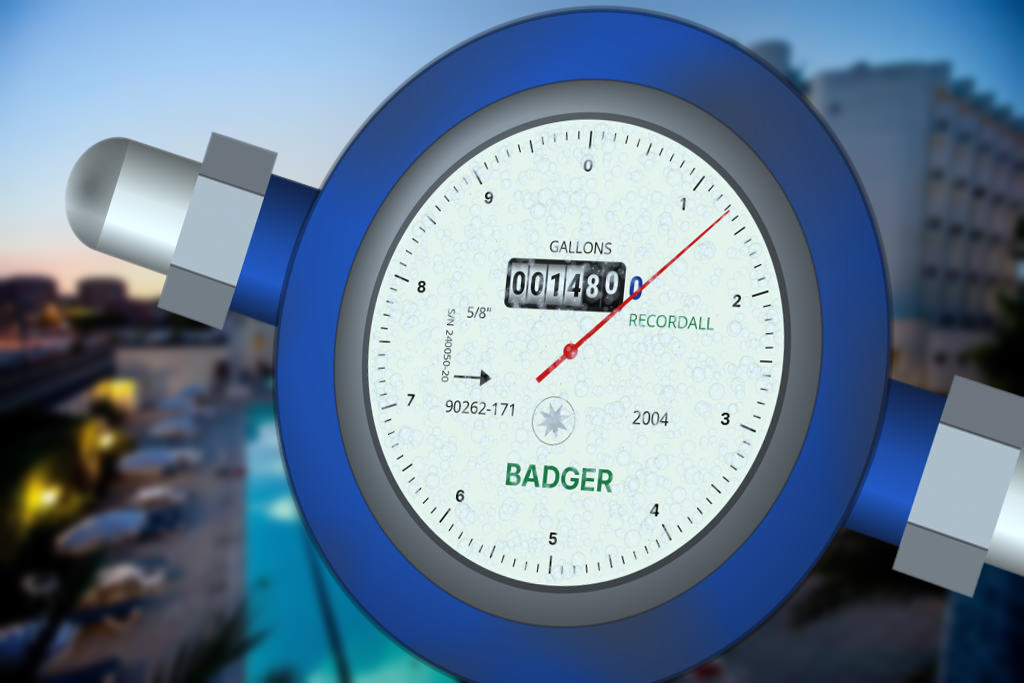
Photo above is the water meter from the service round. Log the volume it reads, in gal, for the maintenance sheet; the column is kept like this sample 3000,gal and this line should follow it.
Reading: 14801.3,gal
